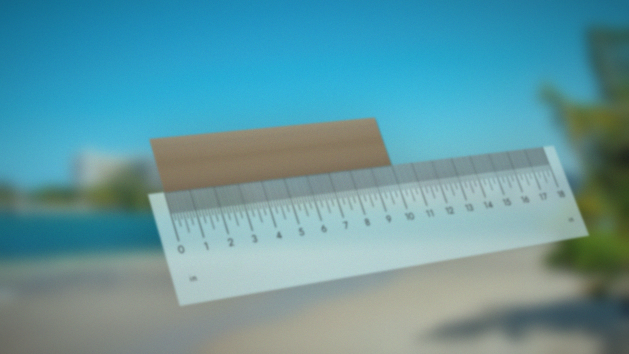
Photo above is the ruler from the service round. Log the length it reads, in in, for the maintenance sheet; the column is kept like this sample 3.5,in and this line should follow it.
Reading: 10,in
